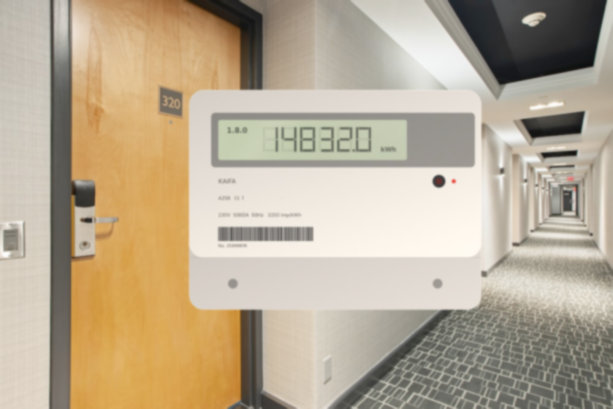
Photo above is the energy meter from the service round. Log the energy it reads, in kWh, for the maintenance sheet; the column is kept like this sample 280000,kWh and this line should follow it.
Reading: 14832.0,kWh
